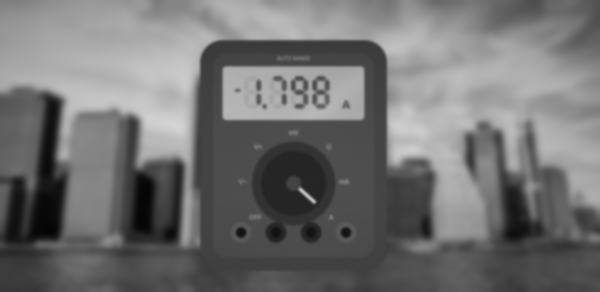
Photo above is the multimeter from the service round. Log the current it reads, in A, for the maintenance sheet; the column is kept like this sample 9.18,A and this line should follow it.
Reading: -1.798,A
